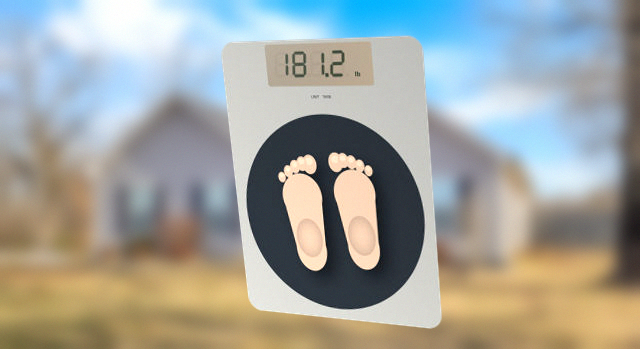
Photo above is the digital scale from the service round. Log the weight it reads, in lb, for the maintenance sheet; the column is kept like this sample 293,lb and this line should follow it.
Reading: 181.2,lb
